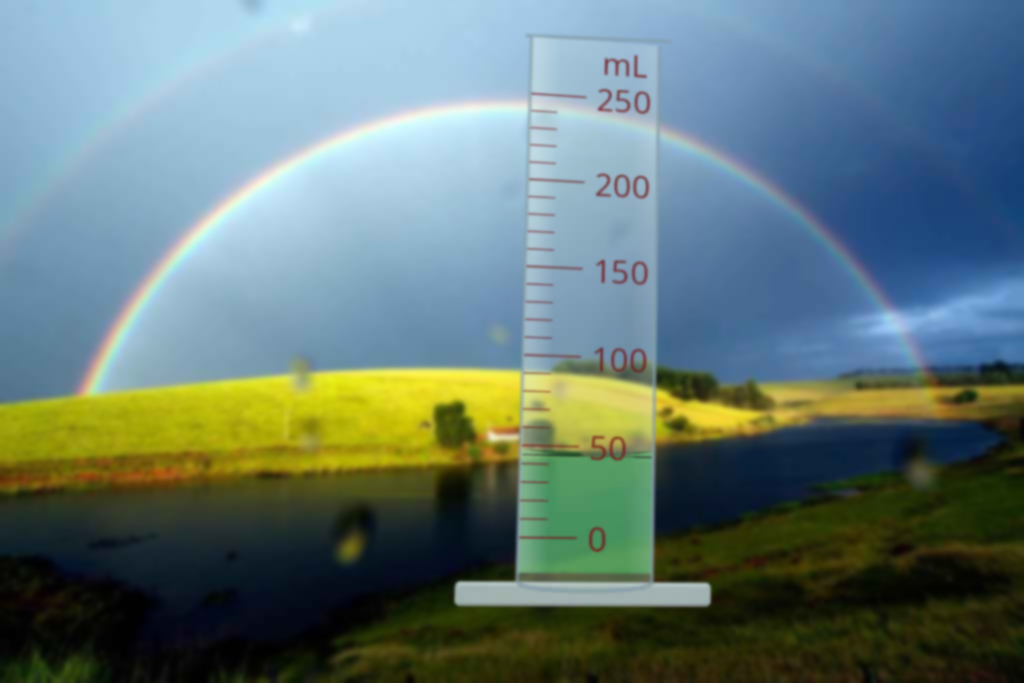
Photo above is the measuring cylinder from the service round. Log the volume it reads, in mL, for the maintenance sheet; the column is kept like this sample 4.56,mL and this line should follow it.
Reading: 45,mL
